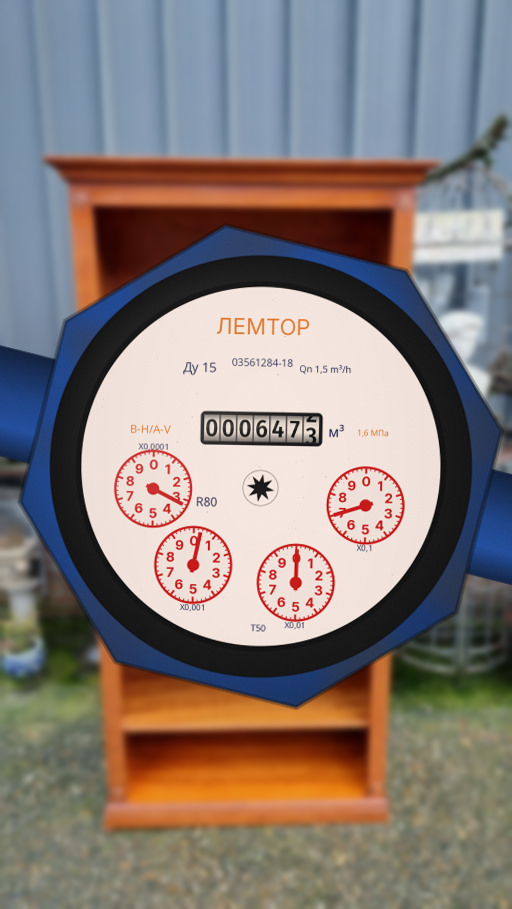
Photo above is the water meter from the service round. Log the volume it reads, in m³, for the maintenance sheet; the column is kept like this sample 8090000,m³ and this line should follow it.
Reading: 6472.7003,m³
